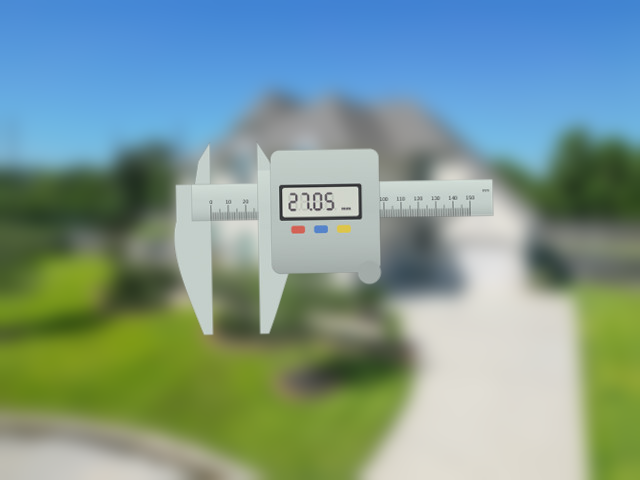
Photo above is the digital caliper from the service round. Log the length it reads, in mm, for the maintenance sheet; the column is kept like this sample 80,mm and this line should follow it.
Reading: 27.05,mm
